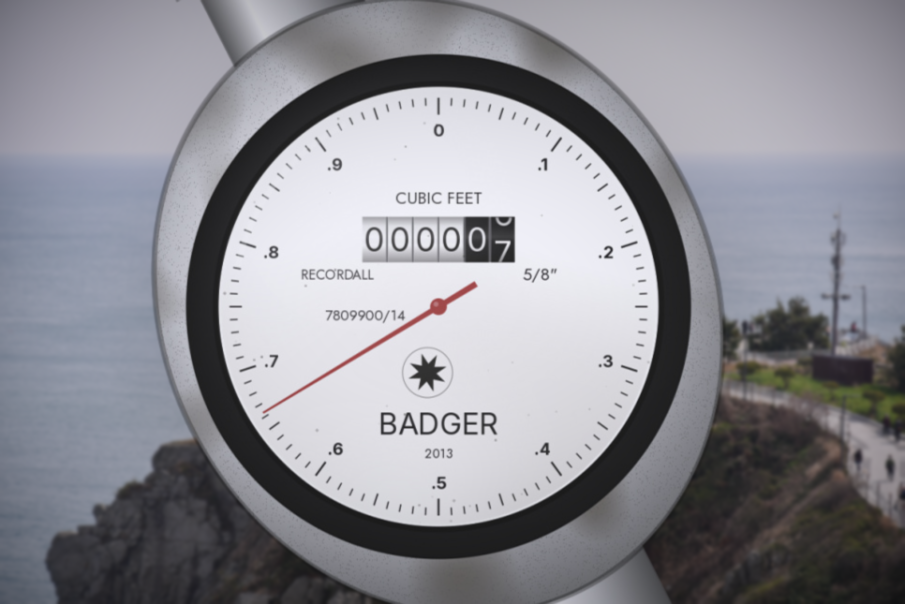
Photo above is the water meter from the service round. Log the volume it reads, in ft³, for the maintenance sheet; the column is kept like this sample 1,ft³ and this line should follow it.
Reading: 6.66,ft³
